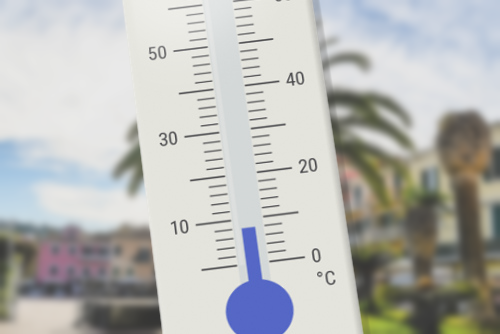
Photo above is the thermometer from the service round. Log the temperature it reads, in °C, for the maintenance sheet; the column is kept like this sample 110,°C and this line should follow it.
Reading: 8,°C
